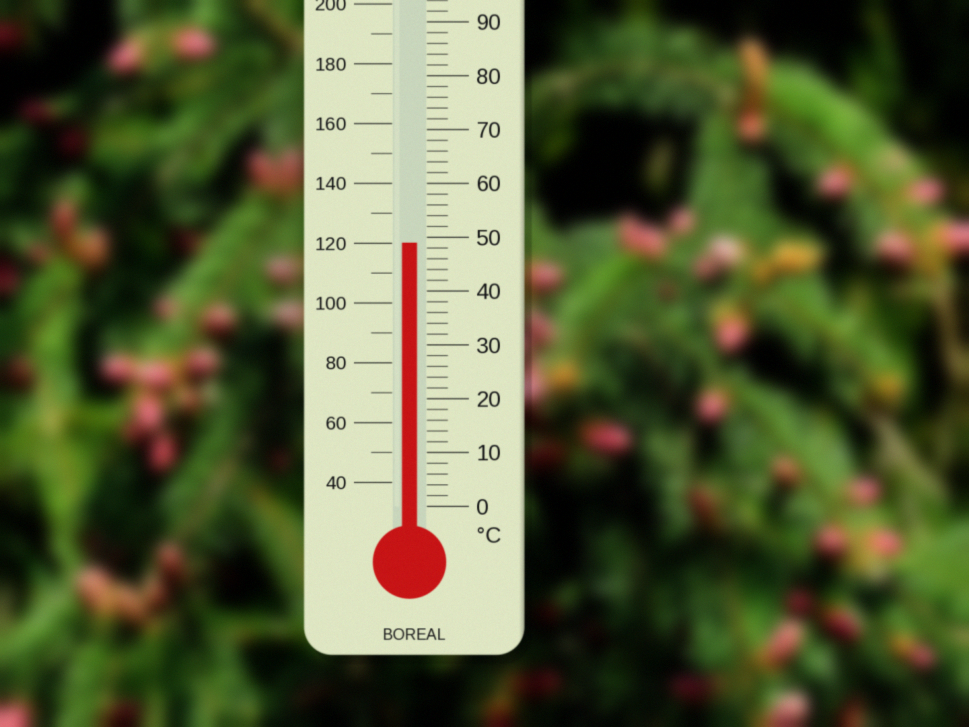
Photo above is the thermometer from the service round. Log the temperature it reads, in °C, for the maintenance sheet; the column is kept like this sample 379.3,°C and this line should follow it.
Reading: 49,°C
